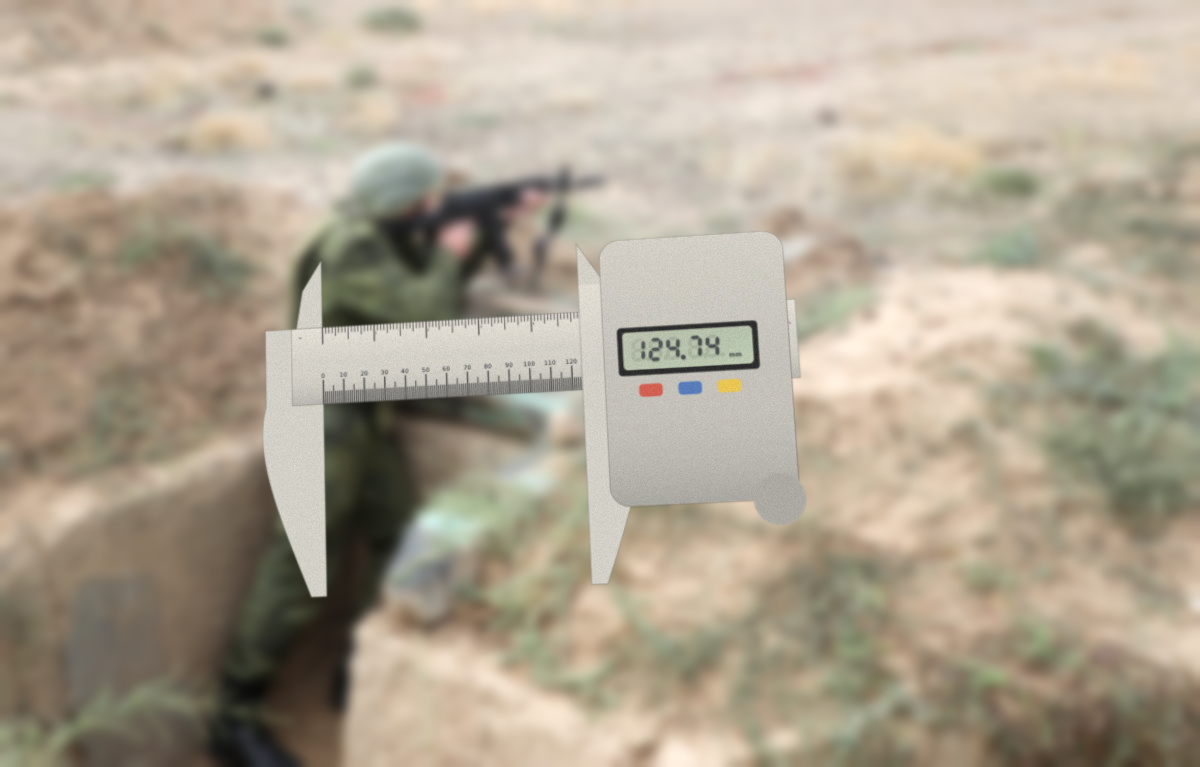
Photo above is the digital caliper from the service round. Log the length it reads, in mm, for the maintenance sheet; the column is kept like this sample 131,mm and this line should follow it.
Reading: 124.74,mm
